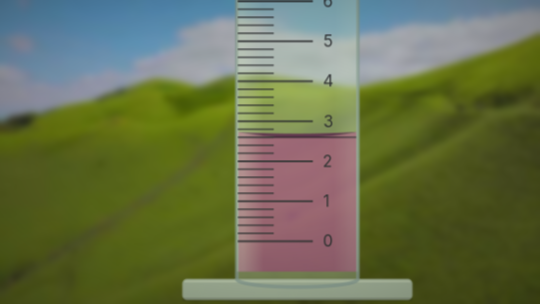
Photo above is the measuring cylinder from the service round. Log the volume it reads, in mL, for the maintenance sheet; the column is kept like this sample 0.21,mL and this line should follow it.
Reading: 2.6,mL
